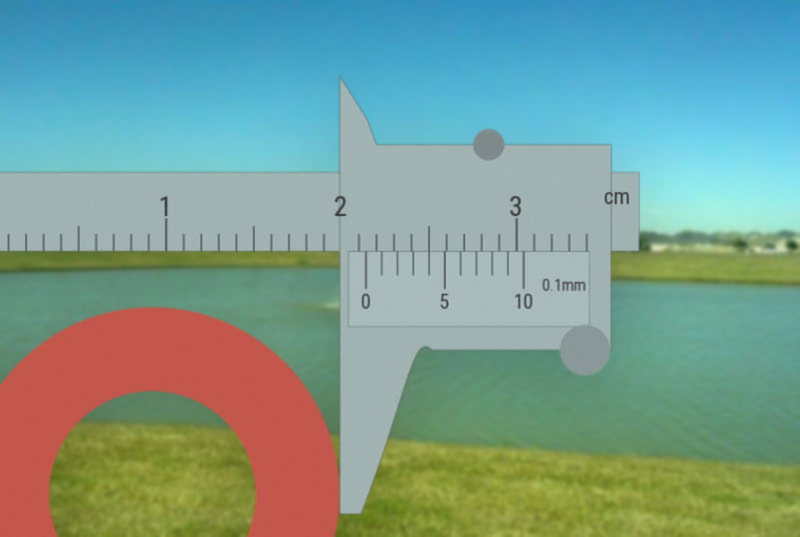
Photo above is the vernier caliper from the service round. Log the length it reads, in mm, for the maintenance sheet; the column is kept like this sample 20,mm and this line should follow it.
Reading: 21.4,mm
